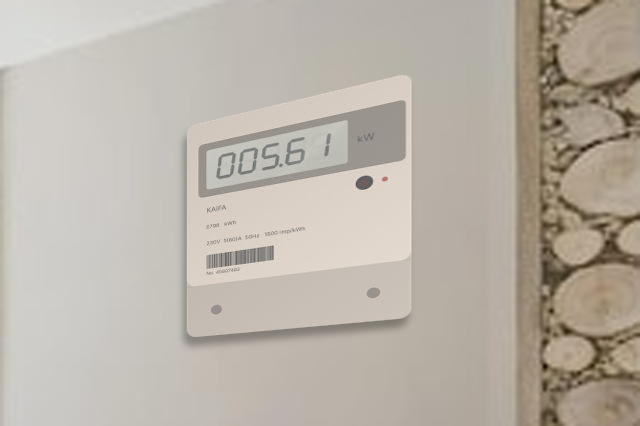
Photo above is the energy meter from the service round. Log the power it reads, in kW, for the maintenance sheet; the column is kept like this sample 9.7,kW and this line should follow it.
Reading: 5.61,kW
